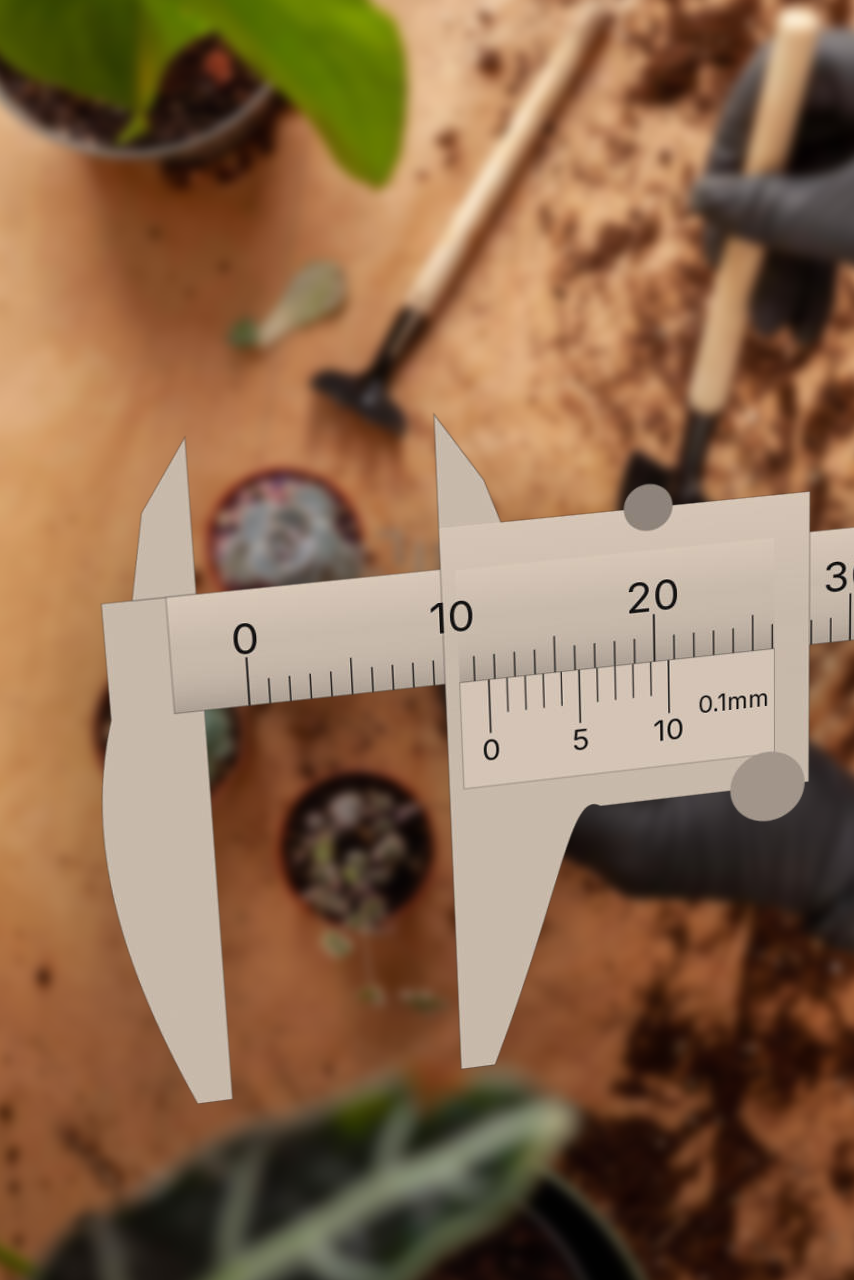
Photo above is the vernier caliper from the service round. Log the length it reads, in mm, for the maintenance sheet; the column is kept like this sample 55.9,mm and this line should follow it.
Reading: 11.7,mm
